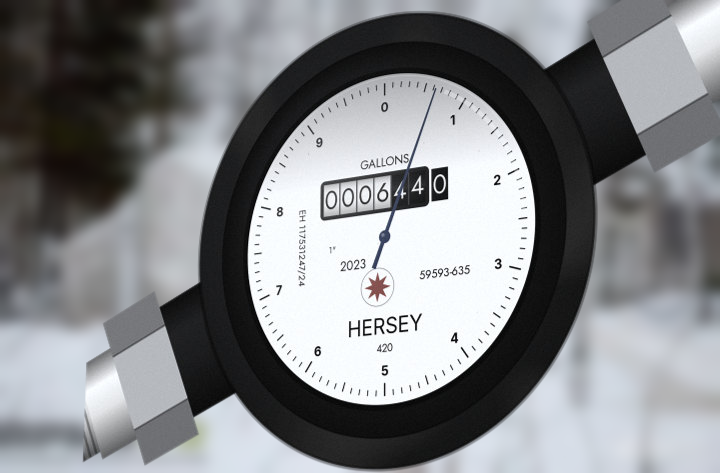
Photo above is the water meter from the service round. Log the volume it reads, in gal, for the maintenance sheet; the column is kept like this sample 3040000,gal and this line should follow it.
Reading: 6440.6,gal
